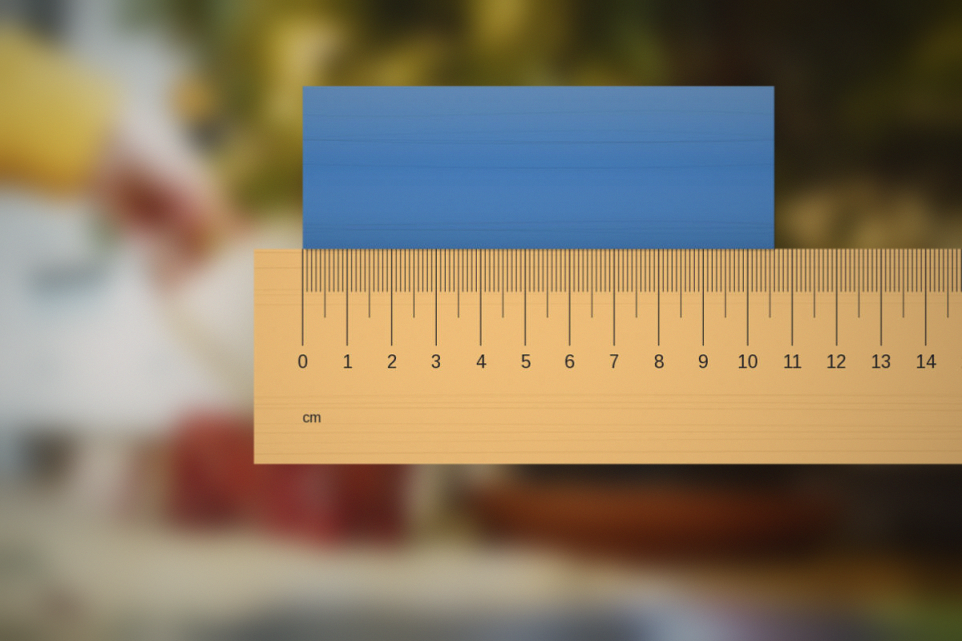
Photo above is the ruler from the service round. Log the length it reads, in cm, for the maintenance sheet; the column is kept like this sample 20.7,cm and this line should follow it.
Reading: 10.6,cm
